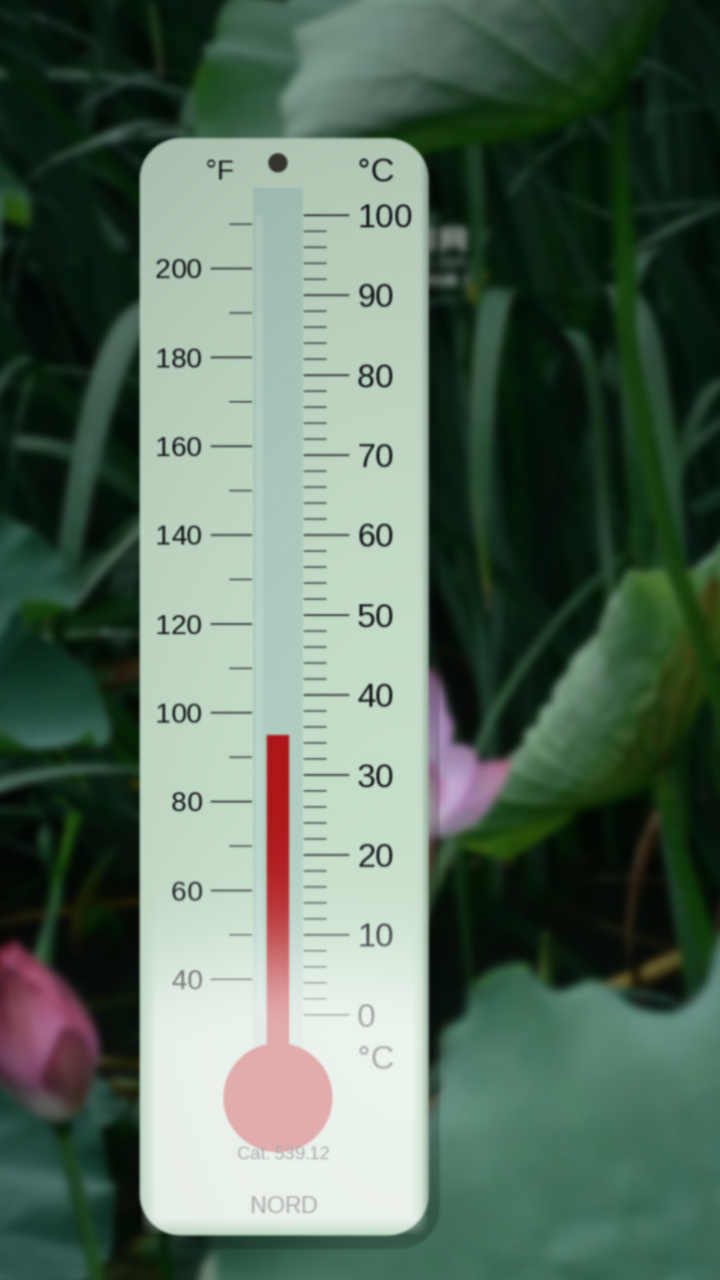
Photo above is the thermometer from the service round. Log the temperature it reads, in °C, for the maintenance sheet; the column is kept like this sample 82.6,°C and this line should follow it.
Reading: 35,°C
